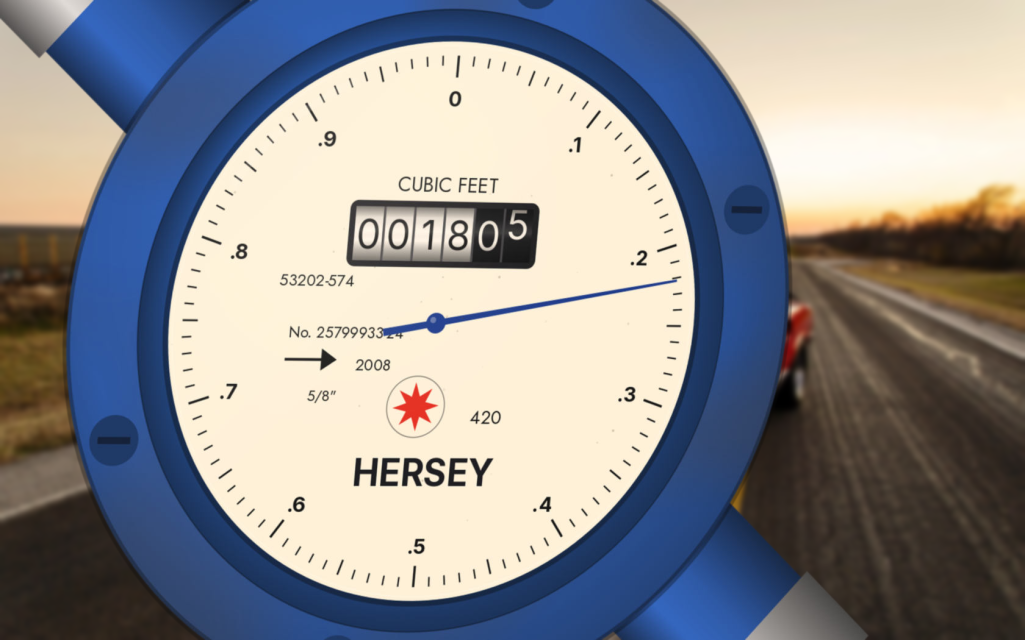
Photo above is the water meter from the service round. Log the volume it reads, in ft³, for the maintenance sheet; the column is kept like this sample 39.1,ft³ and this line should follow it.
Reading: 1805.22,ft³
